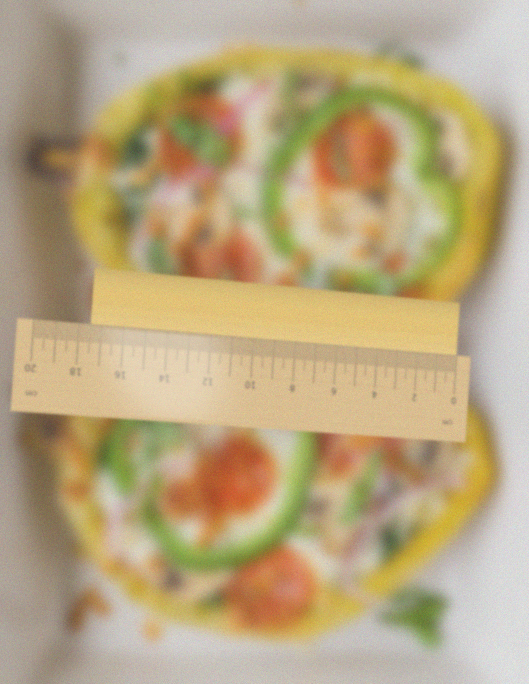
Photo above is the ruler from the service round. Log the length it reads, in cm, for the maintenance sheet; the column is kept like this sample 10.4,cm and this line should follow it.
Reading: 17.5,cm
